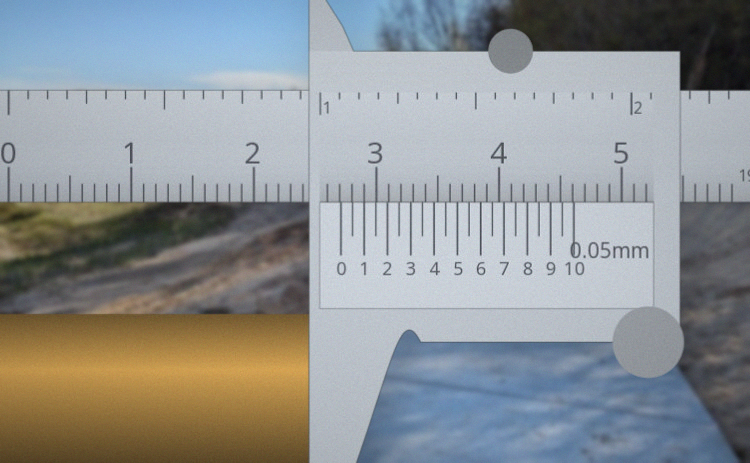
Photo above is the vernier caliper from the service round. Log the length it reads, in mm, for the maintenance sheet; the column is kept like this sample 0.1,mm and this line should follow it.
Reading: 27.1,mm
